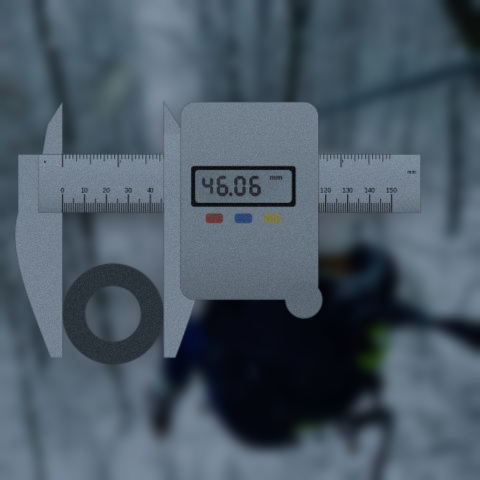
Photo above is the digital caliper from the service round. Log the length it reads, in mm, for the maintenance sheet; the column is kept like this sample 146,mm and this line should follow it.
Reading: 46.06,mm
